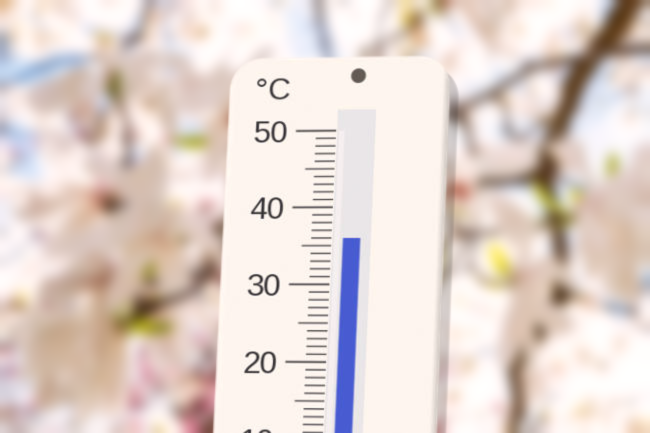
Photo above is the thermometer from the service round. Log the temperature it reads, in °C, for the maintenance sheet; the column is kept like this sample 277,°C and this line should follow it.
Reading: 36,°C
